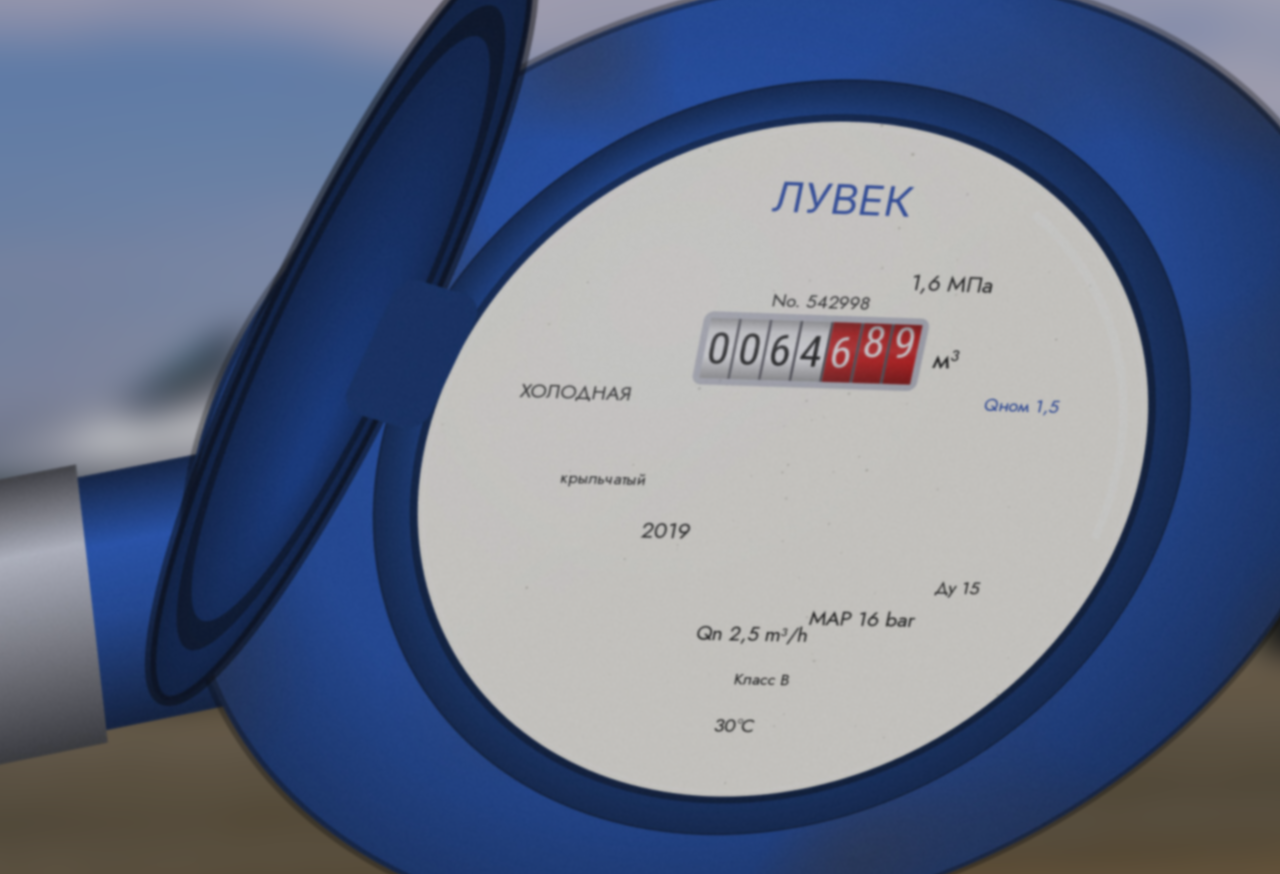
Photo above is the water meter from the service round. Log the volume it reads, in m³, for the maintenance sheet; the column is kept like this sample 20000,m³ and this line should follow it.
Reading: 64.689,m³
